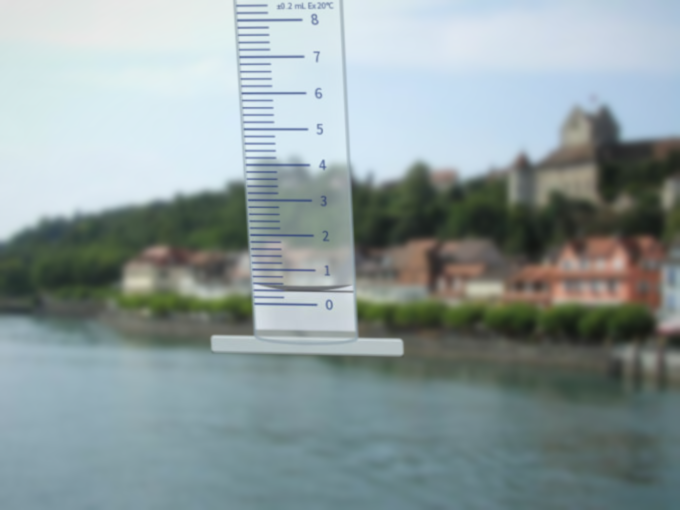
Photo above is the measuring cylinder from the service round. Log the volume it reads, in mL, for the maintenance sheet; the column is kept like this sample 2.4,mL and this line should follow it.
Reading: 0.4,mL
